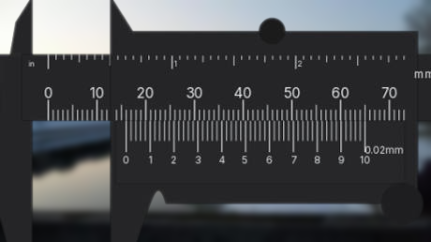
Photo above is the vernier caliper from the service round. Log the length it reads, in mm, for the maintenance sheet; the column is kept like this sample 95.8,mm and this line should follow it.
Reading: 16.0,mm
